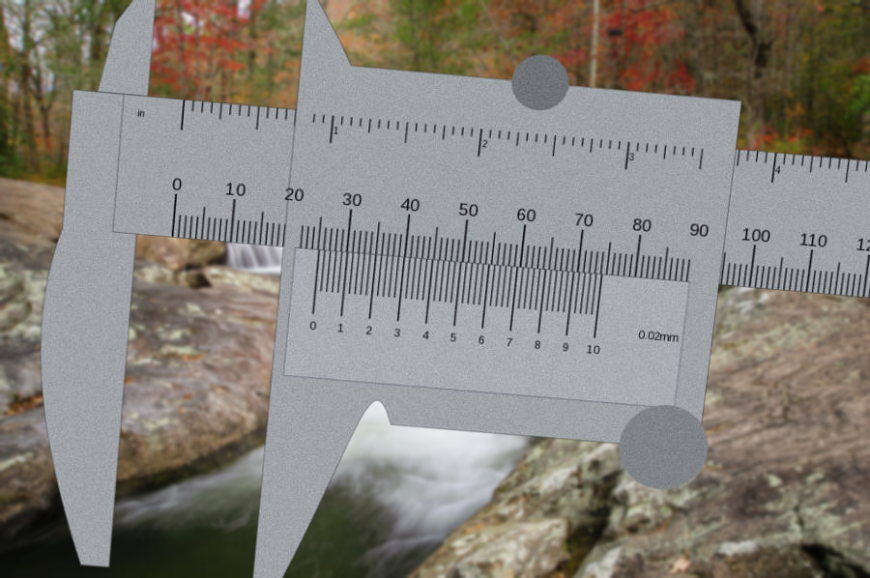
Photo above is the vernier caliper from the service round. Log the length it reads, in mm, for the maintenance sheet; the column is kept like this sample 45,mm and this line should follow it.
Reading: 25.2,mm
